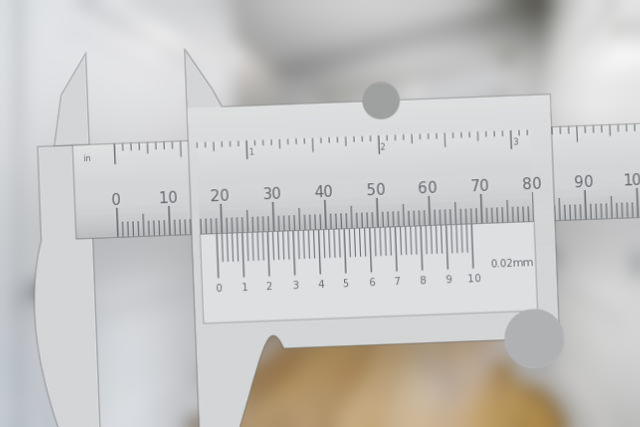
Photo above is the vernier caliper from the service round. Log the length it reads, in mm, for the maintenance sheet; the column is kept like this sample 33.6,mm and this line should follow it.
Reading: 19.0,mm
